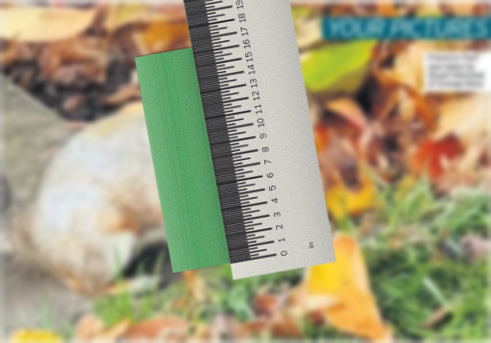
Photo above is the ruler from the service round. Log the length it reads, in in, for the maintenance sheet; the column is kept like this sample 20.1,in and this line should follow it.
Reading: 16.5,in
